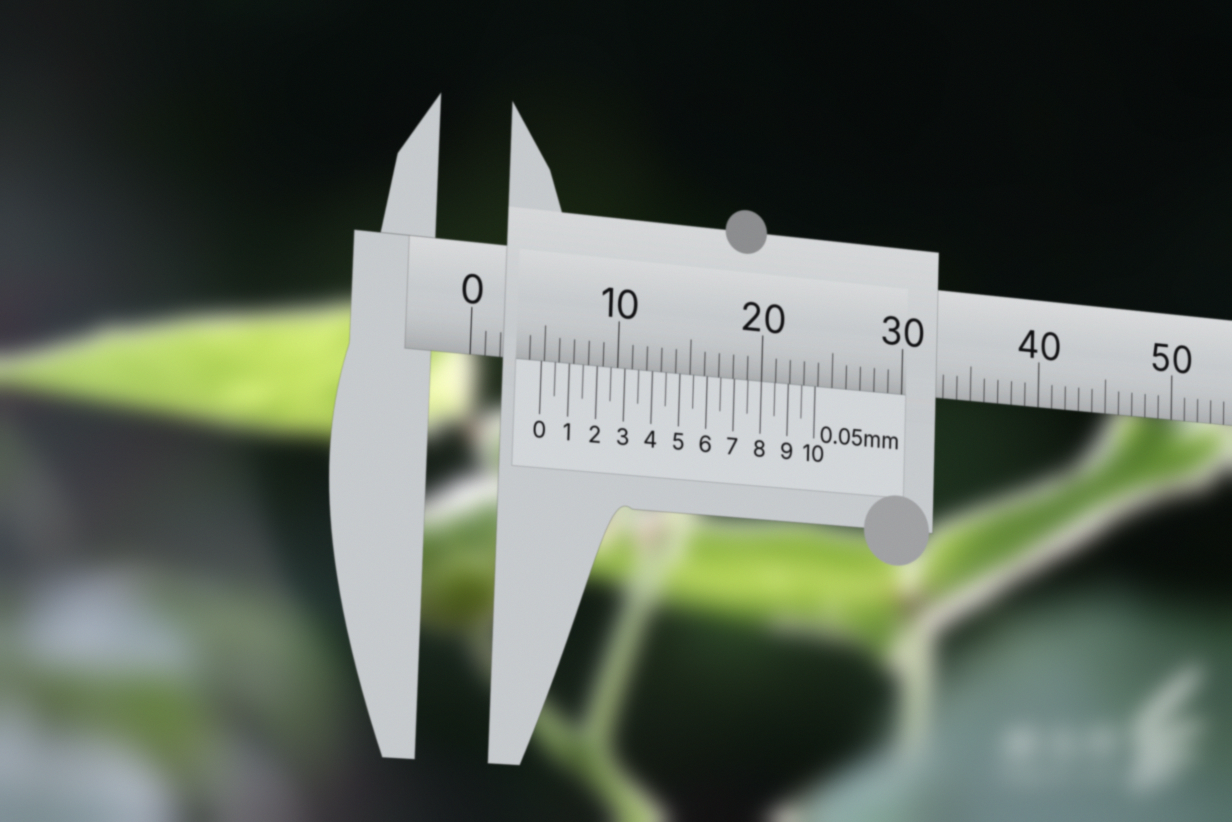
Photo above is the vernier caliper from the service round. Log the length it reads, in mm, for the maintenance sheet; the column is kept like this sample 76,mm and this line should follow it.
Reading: 4.8,mm
